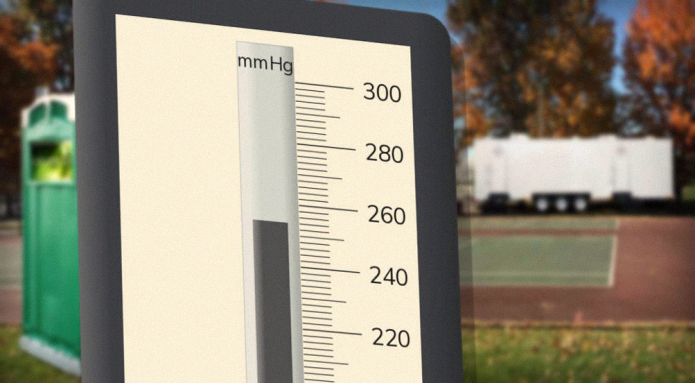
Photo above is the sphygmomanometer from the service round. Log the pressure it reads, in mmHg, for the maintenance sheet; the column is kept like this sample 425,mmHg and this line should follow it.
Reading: 254,mmHg
